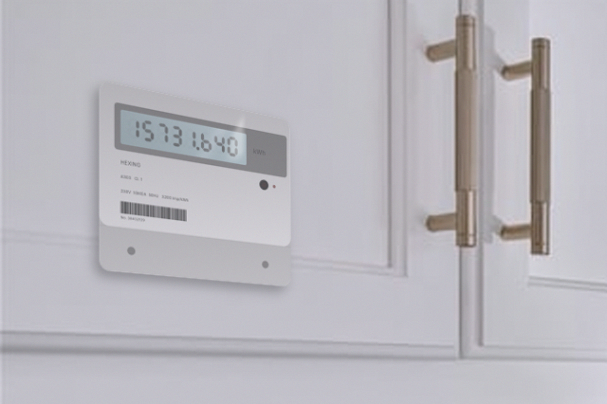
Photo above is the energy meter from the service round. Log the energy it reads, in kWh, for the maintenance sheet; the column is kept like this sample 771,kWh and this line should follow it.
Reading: 15731.640,kWh
